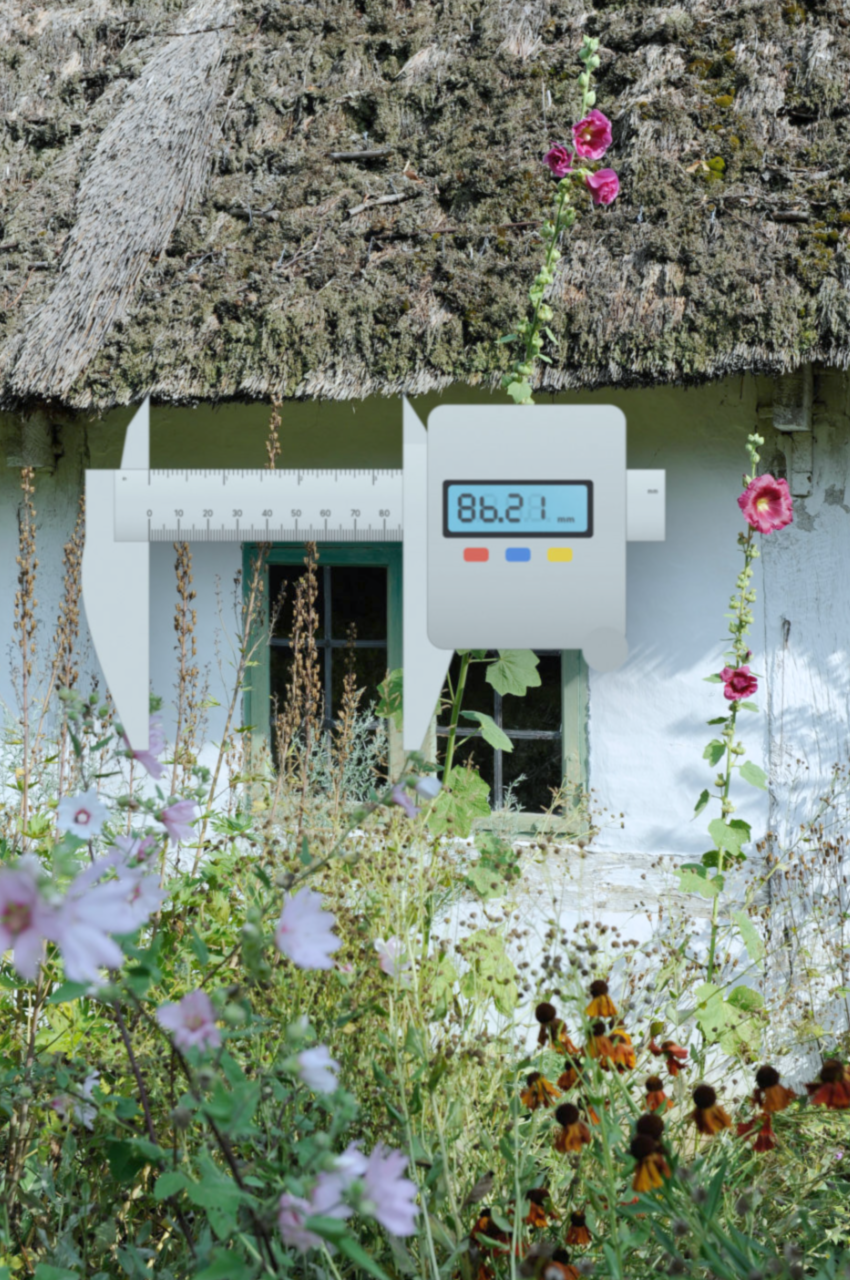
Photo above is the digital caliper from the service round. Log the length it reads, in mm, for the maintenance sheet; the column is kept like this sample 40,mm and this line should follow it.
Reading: 86.21,mm
